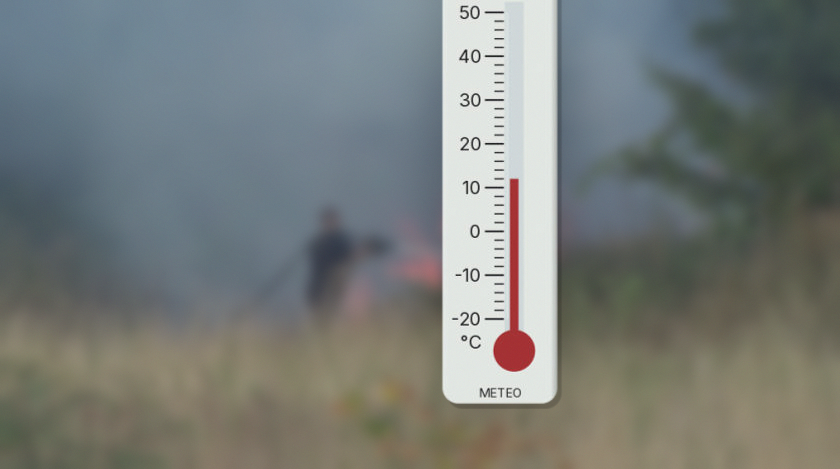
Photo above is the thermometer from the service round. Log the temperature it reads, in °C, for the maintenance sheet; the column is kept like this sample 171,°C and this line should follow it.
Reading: 12,°C
